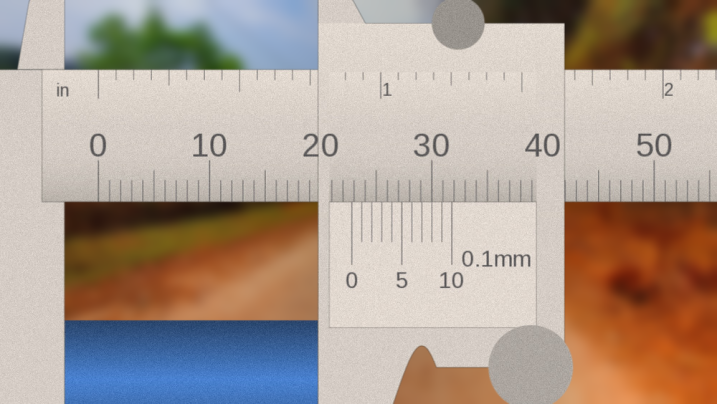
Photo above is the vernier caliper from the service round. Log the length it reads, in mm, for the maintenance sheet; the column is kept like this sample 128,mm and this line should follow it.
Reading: 22.8,mm
